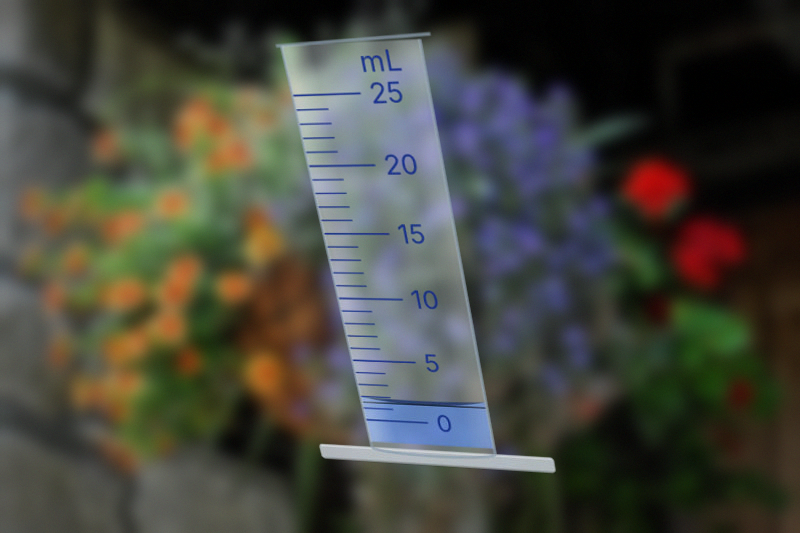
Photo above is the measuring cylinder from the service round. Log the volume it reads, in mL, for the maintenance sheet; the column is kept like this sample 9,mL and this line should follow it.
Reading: 1.5,mL
